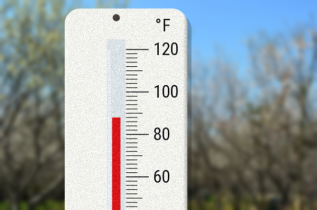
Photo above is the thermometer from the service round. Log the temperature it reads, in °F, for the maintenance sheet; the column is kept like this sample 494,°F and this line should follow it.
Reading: 88,°F
